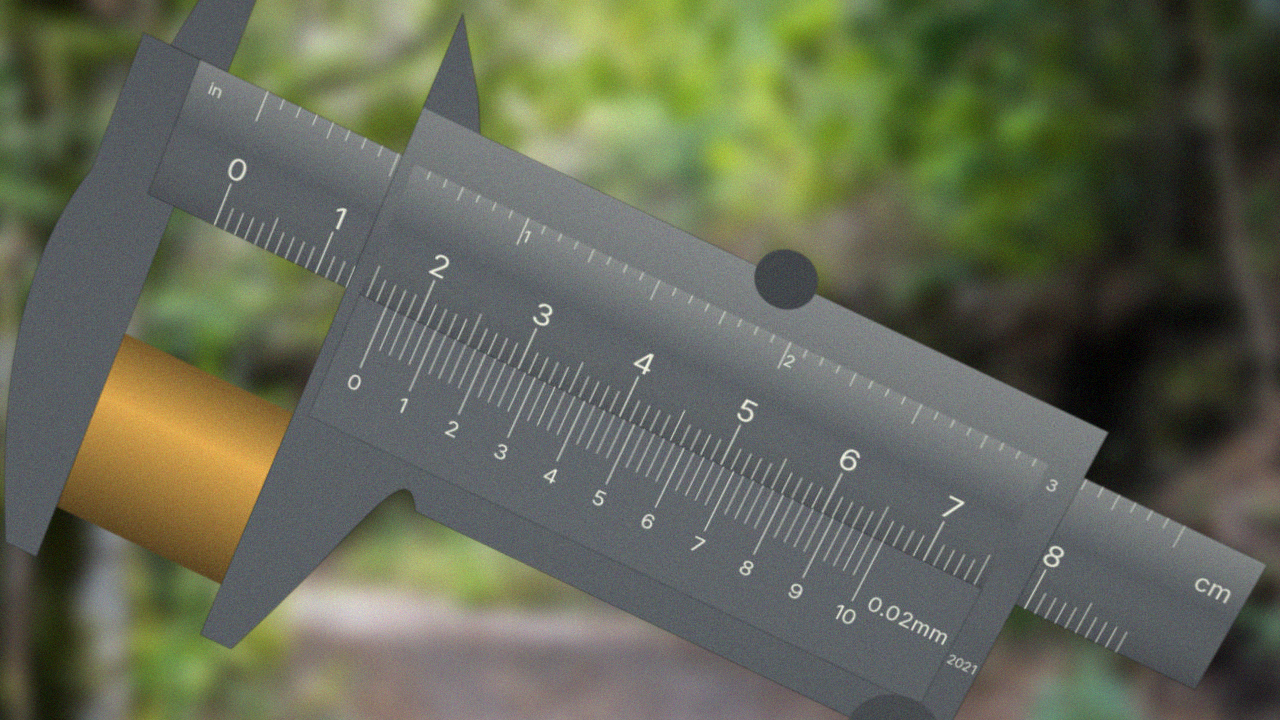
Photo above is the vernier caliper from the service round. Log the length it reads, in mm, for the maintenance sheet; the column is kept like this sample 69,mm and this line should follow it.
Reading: 17.0,mm
